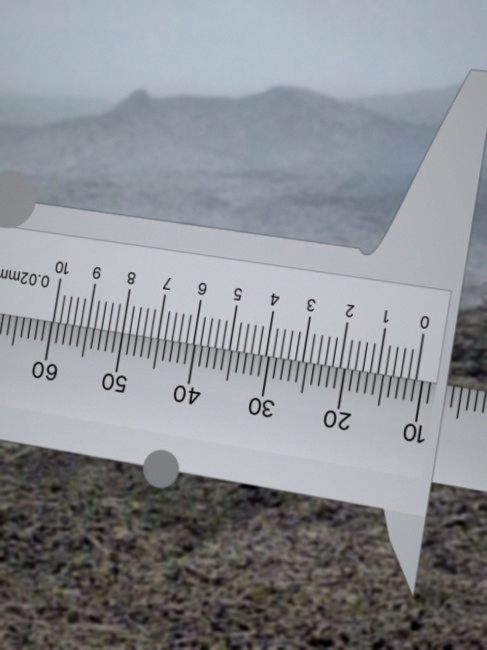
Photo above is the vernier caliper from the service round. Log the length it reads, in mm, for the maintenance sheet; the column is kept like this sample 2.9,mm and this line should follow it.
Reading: 10.8,mm
